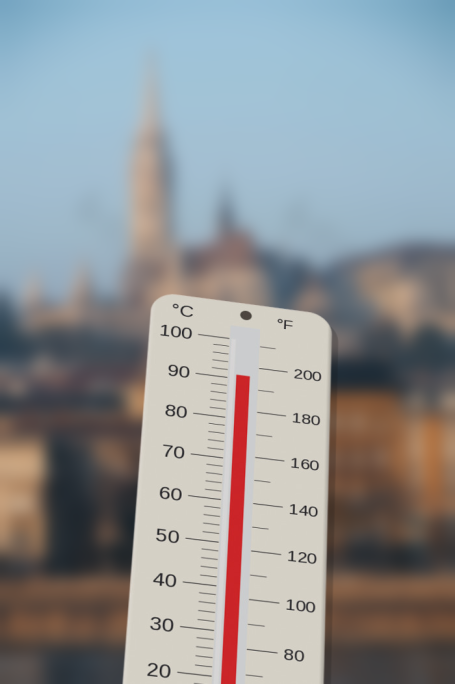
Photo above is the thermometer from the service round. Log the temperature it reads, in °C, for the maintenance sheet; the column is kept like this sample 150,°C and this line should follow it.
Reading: 91,°C
